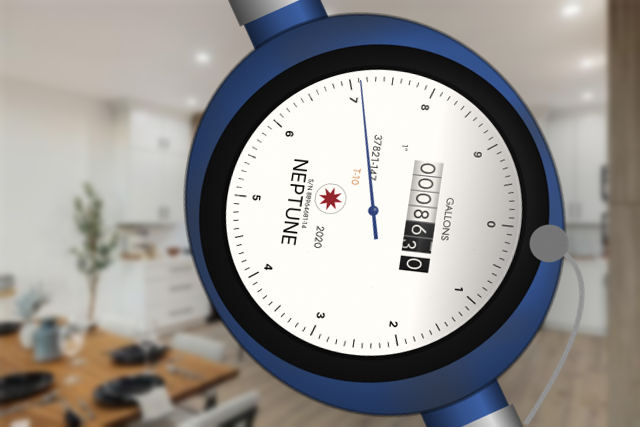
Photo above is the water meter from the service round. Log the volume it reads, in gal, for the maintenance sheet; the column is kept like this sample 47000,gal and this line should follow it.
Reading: 8627.1,gal
